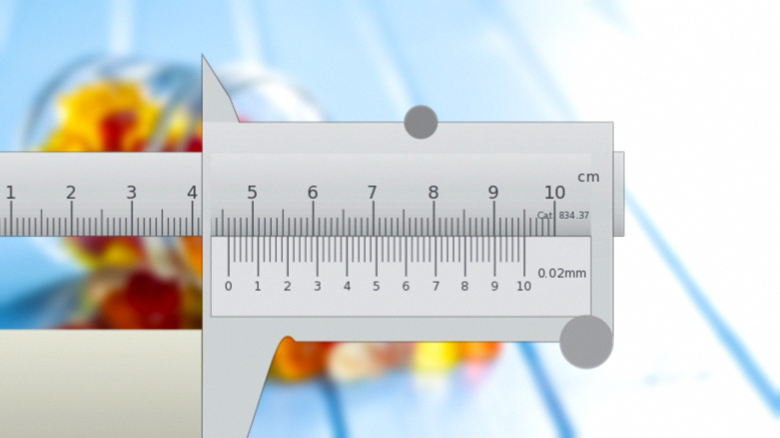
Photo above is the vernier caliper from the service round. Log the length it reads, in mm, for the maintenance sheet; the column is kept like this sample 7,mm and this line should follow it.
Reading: 46.0,mm
